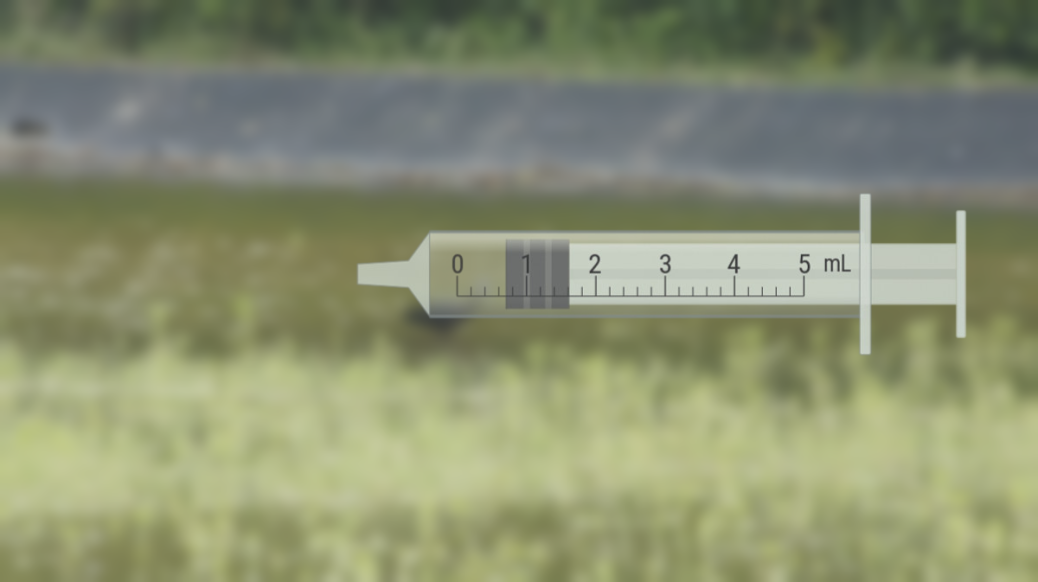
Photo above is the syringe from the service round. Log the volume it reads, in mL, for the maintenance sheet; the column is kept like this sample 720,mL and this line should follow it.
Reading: 0.7,mL
